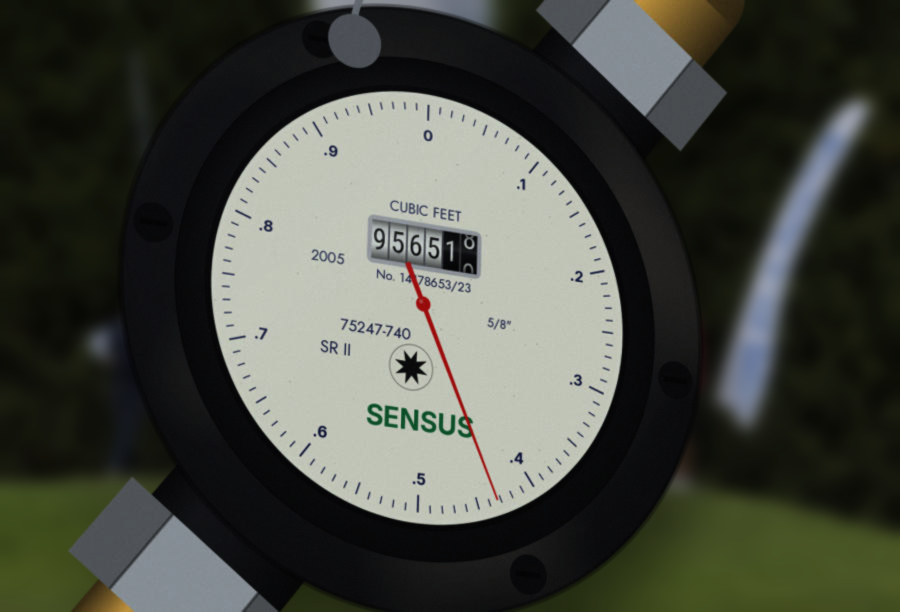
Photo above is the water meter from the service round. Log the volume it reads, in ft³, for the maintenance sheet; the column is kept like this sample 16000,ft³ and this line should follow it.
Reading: 956518.43,ft³
